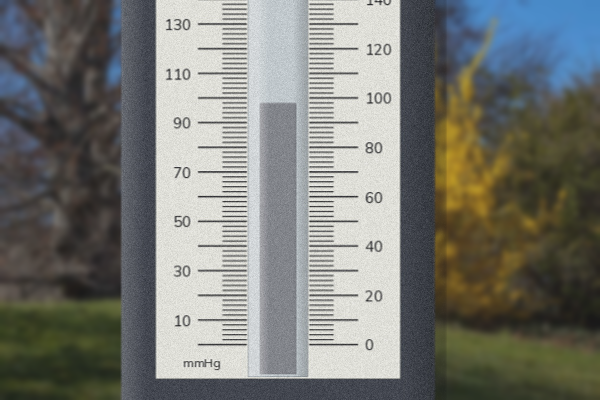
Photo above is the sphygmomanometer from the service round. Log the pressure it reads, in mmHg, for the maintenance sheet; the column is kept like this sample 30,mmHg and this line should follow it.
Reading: 98,mmHg
